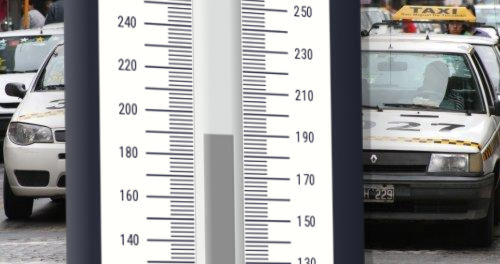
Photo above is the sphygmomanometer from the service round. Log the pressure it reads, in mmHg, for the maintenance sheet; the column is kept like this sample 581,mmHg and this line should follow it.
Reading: 190,mmHg
